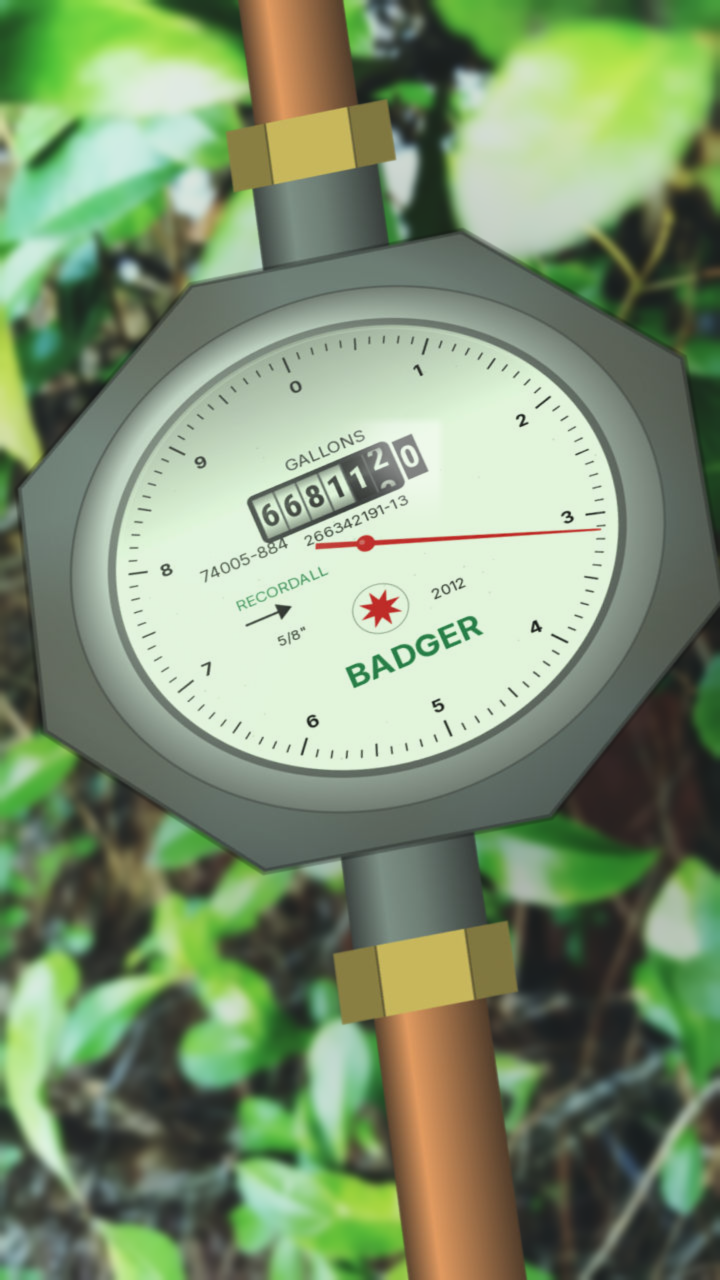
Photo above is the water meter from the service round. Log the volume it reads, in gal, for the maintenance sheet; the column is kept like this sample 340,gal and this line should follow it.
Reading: 6681123.1,gal
